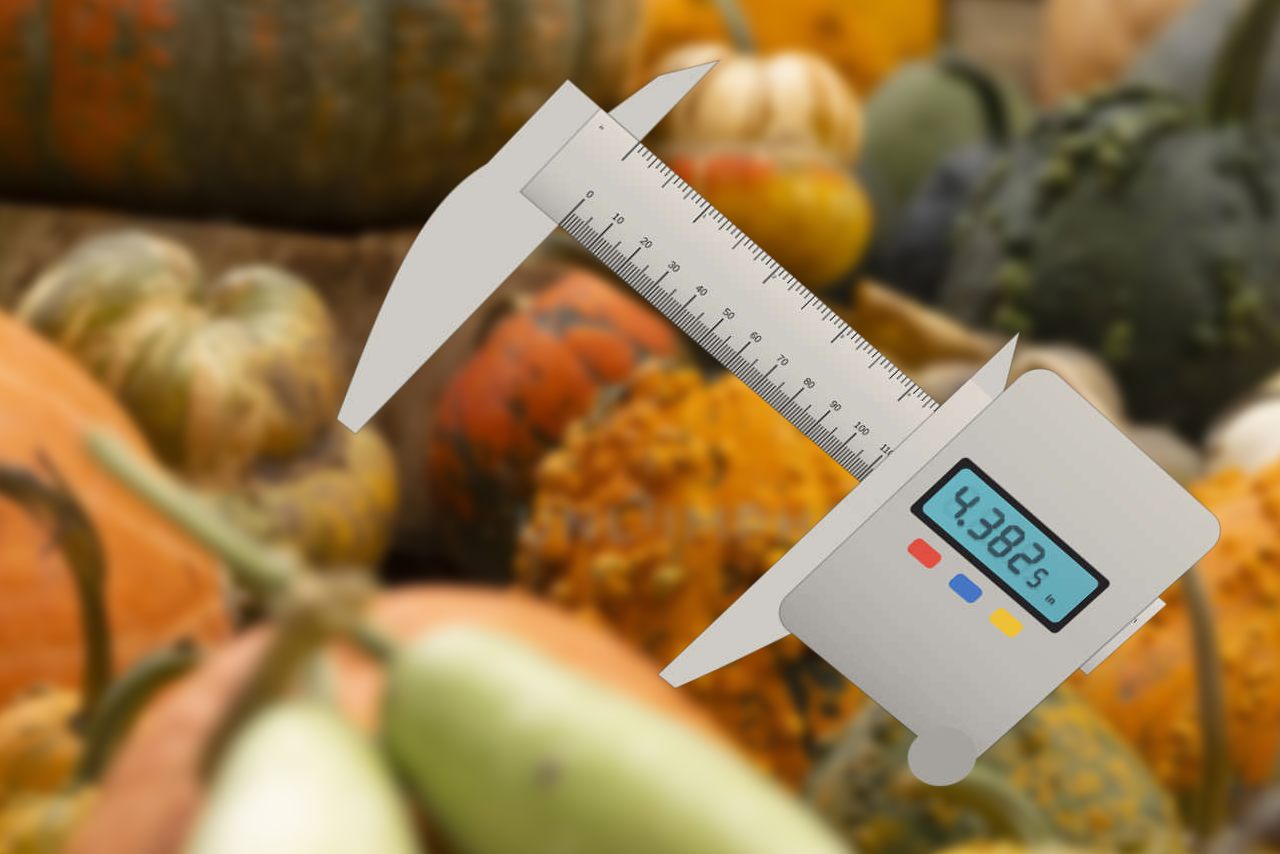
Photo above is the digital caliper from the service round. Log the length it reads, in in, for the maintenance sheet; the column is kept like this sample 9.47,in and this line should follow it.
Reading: 4.3825,in
